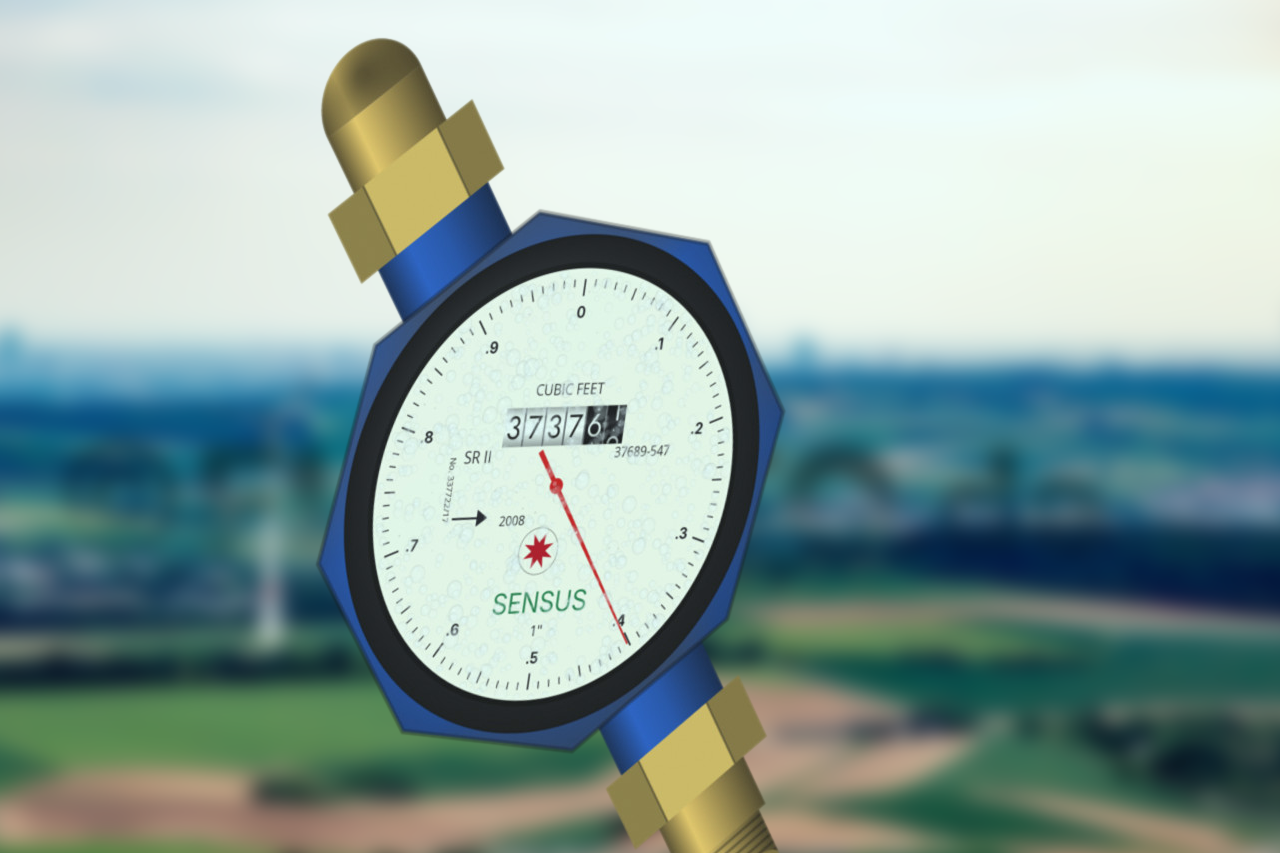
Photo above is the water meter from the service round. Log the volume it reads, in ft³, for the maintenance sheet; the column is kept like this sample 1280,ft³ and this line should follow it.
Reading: 373761.40,ft³
